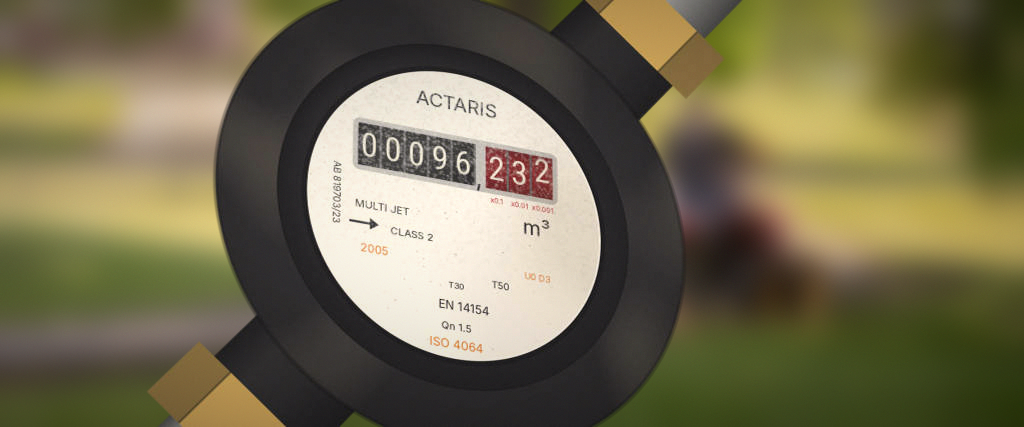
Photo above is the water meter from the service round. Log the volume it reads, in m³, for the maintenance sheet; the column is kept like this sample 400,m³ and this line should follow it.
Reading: 96.232,m³
